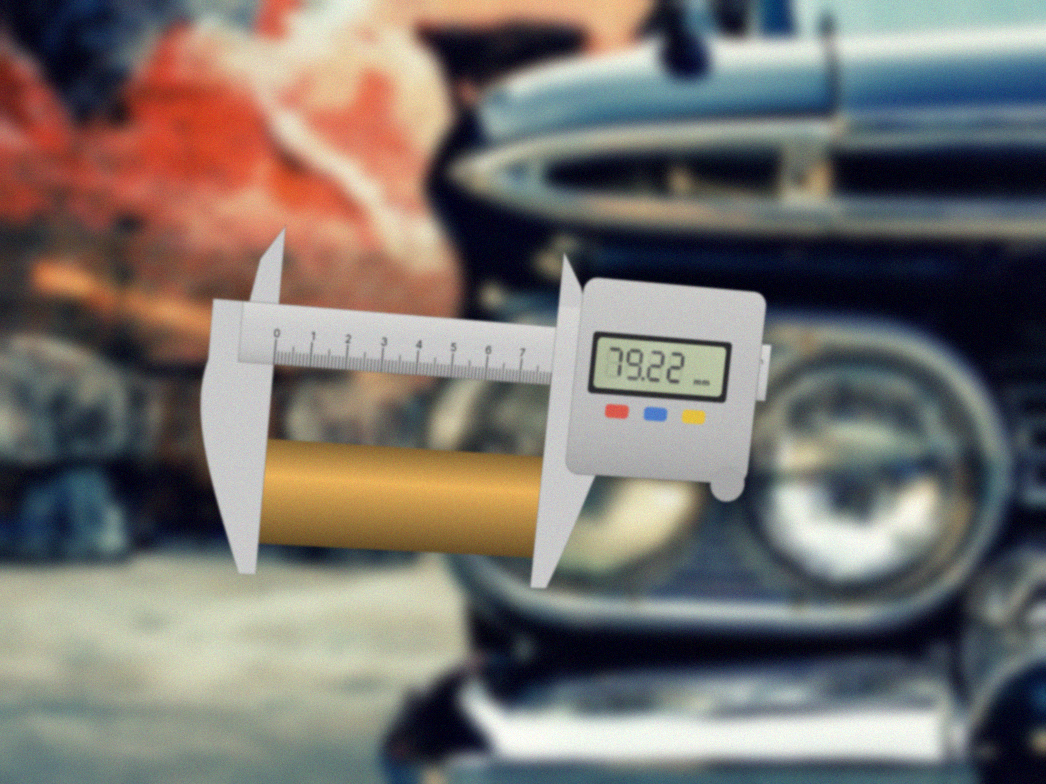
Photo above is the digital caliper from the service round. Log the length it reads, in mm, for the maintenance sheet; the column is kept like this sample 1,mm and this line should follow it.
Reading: 79.22,mm
